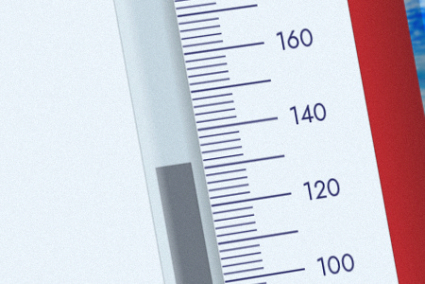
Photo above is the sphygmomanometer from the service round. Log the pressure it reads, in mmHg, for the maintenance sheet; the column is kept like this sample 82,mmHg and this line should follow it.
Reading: 132,mmHg
